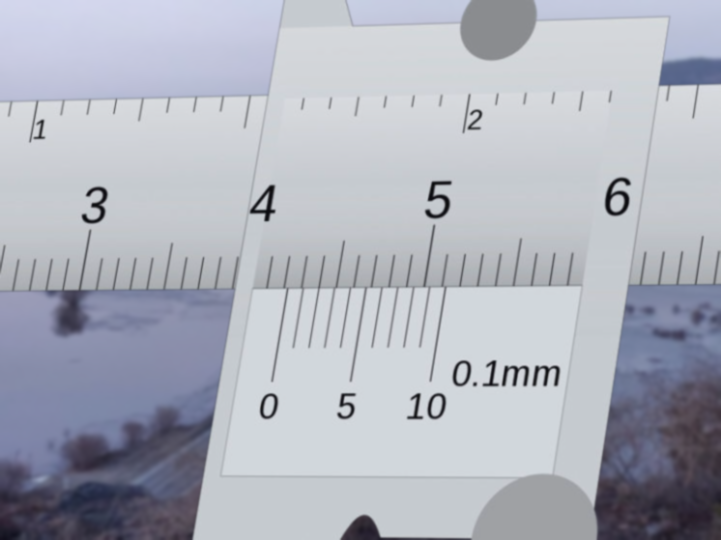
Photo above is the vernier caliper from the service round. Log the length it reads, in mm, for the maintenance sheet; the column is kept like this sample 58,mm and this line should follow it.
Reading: 42.2,mm
